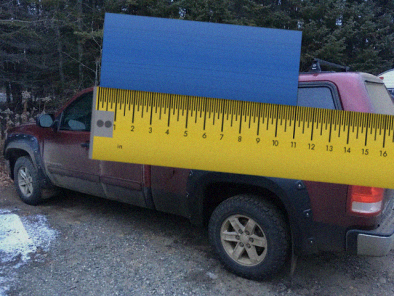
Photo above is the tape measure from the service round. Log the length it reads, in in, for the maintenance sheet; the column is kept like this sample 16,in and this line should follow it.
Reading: 11,in
